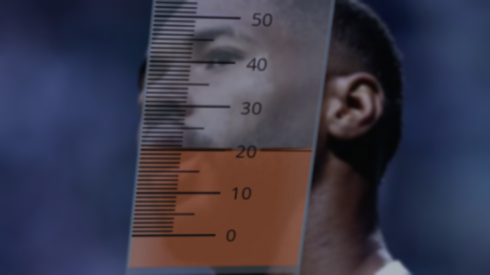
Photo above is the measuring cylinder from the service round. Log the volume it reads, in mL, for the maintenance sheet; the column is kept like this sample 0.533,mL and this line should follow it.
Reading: 20,mL
